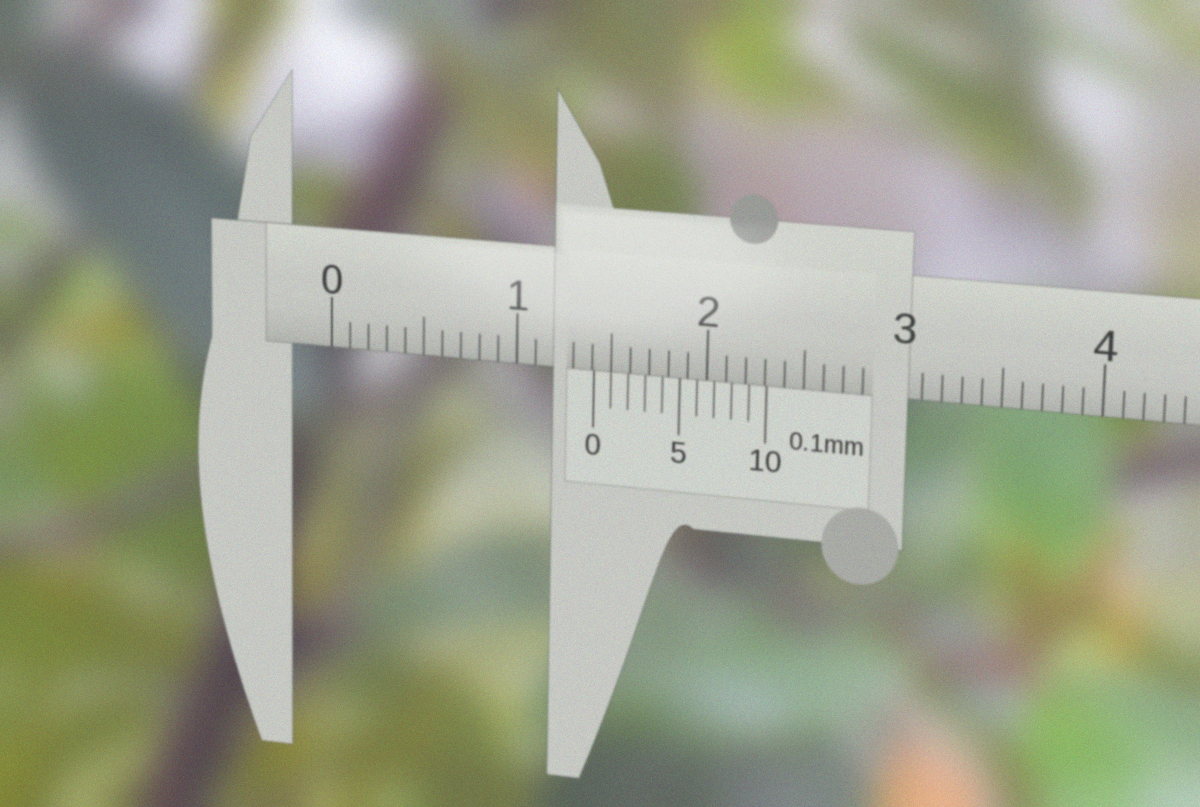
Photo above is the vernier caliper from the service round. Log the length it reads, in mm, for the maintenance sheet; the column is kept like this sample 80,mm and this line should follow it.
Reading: 14.1,mm
